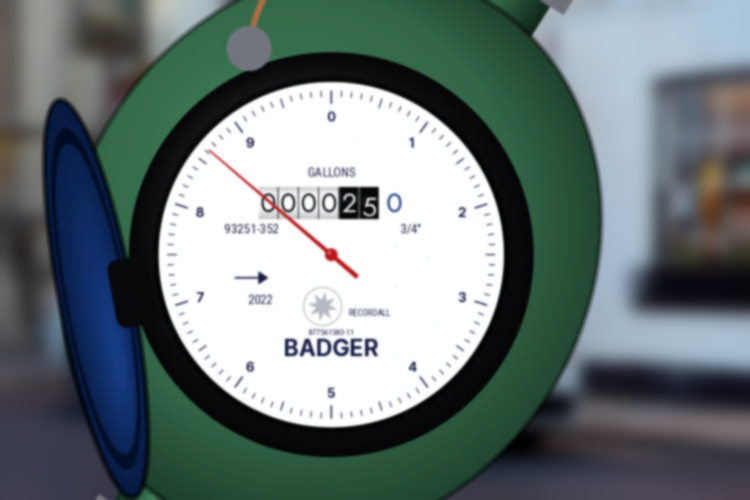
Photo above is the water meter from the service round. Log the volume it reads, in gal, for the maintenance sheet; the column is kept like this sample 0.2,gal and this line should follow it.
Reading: 248.6,gal
